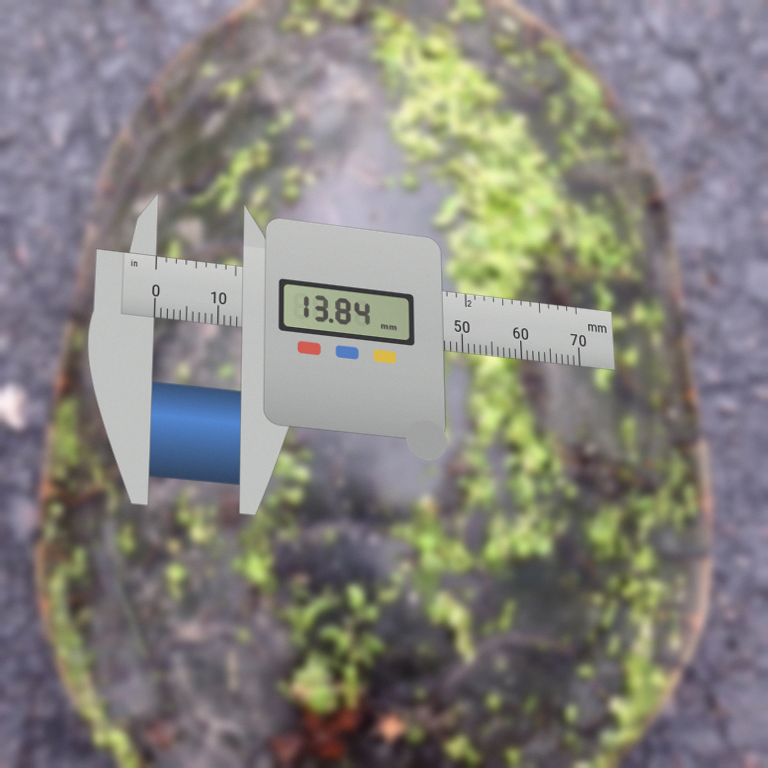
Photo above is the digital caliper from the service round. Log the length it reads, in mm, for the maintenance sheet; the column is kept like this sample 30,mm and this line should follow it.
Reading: 13.84,mm
